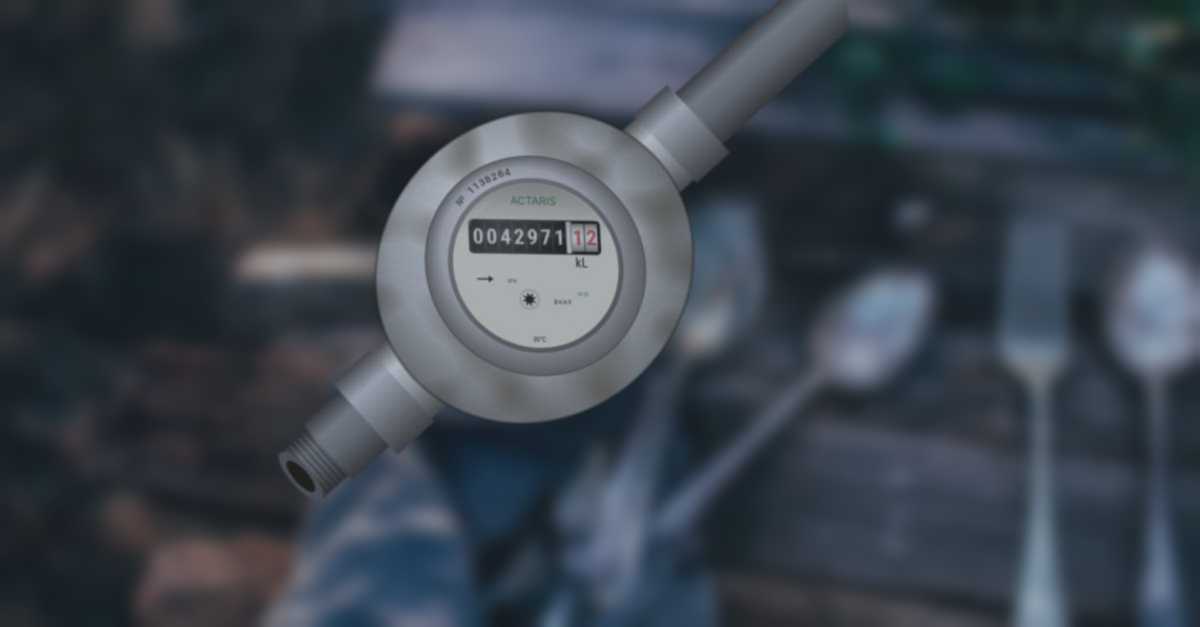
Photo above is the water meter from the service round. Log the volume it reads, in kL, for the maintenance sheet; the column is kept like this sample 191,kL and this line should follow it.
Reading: 42971.12,kL
